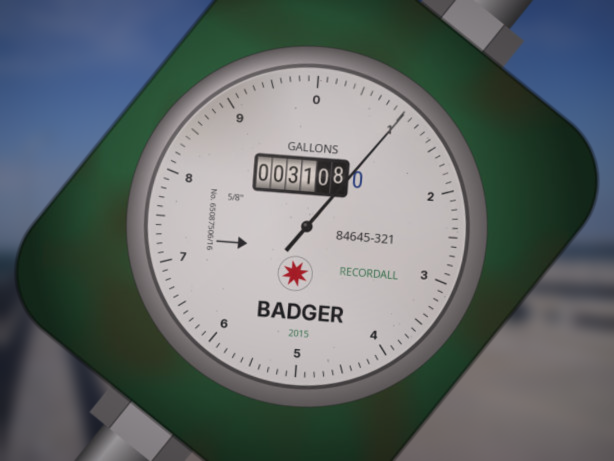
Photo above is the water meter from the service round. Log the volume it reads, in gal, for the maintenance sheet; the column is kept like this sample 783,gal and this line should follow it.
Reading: 31081.0,gal
